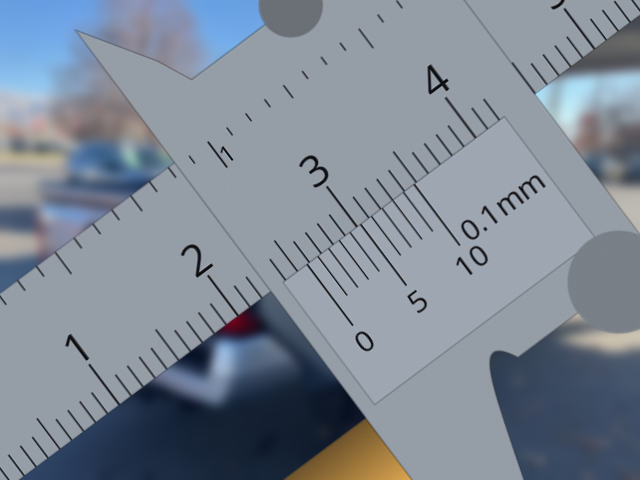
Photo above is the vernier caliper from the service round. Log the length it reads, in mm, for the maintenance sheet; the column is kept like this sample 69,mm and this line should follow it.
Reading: 25.8,mm
